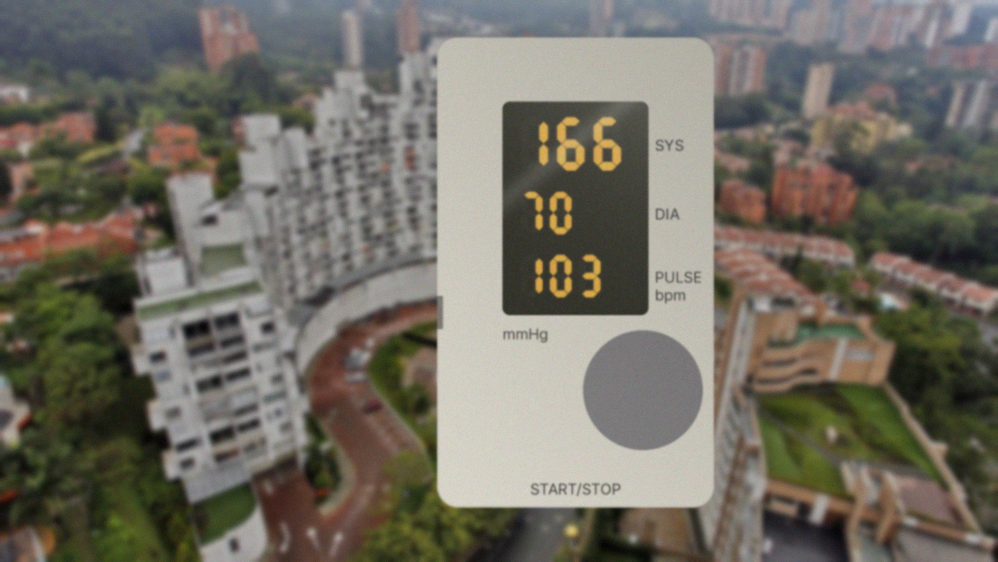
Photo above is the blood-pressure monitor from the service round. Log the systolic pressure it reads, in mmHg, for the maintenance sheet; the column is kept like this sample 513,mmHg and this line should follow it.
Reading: 166,mmHg
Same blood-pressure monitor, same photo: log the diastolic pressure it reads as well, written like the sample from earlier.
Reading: 70,mmHg
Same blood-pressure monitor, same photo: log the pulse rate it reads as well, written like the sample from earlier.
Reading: 103,bpm
